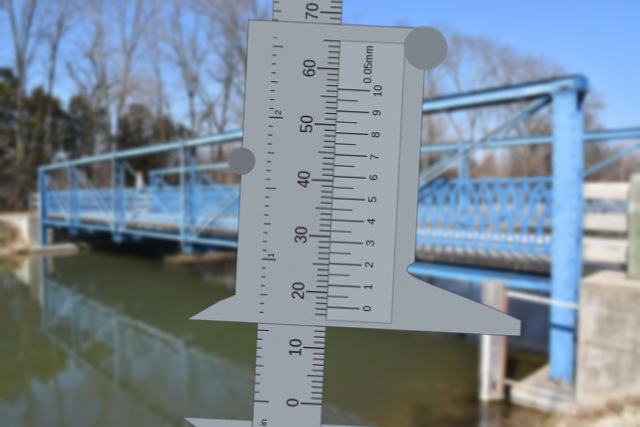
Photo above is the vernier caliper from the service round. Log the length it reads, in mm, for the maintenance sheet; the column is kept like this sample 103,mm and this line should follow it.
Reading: 17.4,mm
